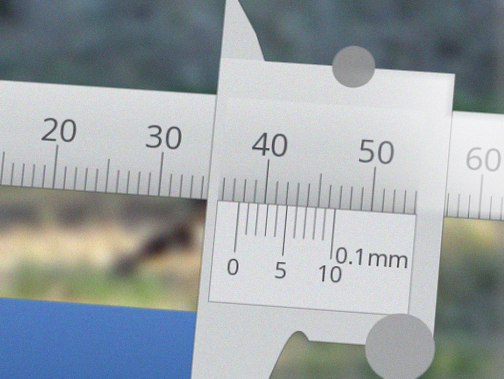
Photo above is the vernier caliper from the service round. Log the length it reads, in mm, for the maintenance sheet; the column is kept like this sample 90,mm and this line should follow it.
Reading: 37.6,mm
